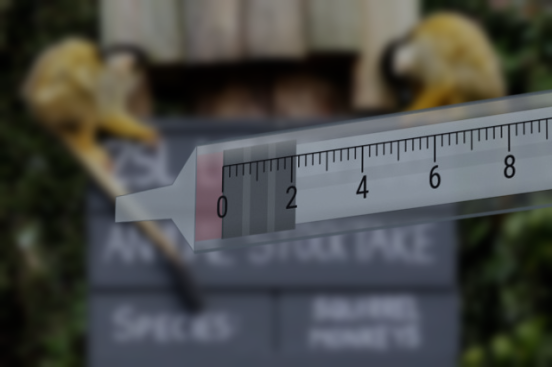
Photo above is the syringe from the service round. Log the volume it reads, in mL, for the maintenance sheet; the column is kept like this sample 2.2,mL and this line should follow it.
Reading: 0,mL
